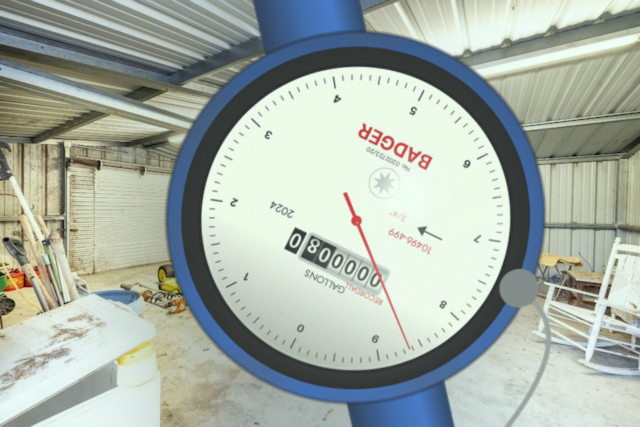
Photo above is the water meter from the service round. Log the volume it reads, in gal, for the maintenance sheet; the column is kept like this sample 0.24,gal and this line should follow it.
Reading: 78.6,gal
